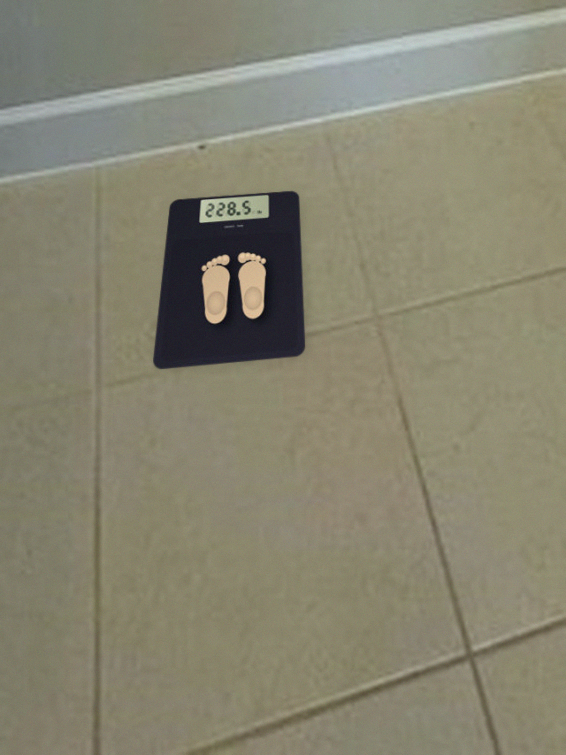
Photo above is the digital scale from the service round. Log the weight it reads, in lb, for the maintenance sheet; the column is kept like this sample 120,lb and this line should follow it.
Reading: 228.5,lb
